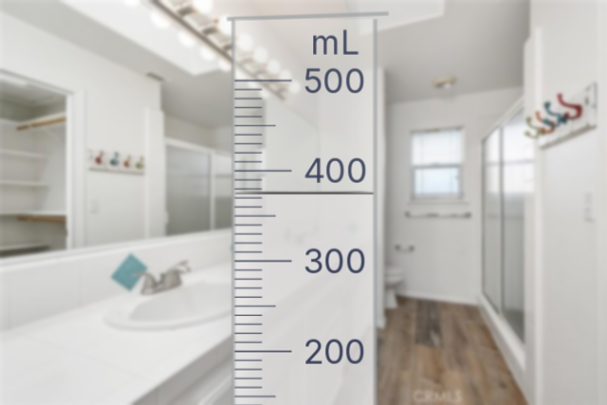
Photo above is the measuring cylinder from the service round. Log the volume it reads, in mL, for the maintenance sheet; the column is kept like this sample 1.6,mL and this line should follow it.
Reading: 375,mL
